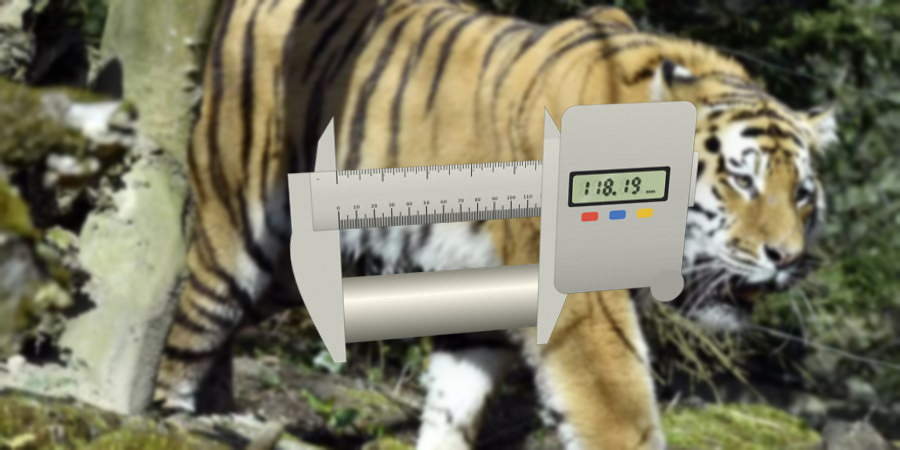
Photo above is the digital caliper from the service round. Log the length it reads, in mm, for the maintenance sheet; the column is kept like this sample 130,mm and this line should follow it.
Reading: 118.19,mm
